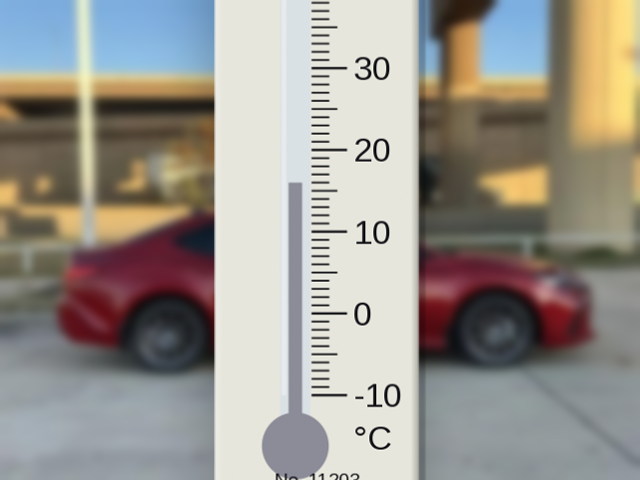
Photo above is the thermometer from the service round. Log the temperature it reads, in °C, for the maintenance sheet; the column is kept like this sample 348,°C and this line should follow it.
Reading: 16,°C
